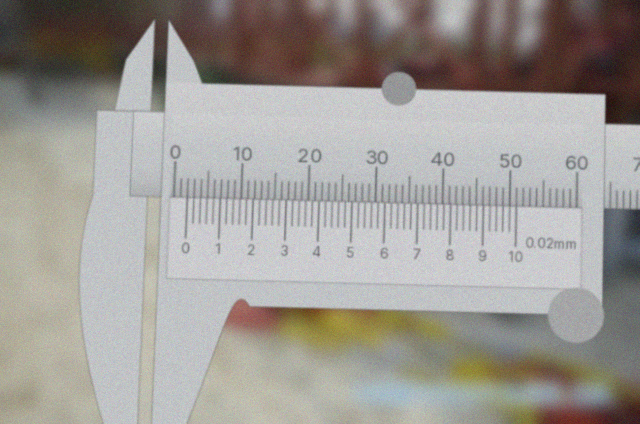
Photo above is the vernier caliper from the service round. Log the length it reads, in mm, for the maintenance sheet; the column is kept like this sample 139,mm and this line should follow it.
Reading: 2.0,mm
